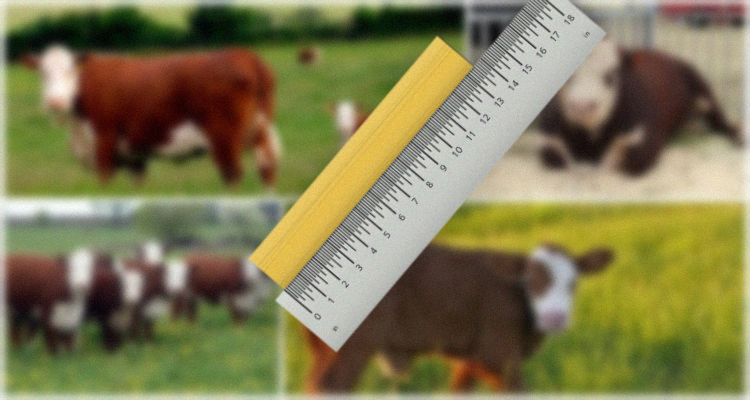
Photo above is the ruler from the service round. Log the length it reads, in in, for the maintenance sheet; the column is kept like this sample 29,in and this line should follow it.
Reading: 13.5,in
